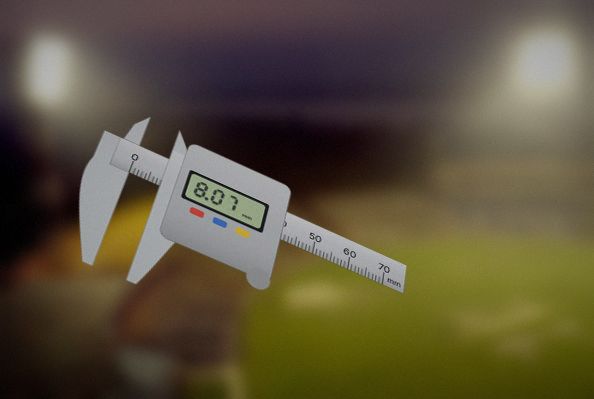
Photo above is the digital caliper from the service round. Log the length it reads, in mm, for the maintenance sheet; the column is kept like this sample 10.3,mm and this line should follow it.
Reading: 8.07,mm
